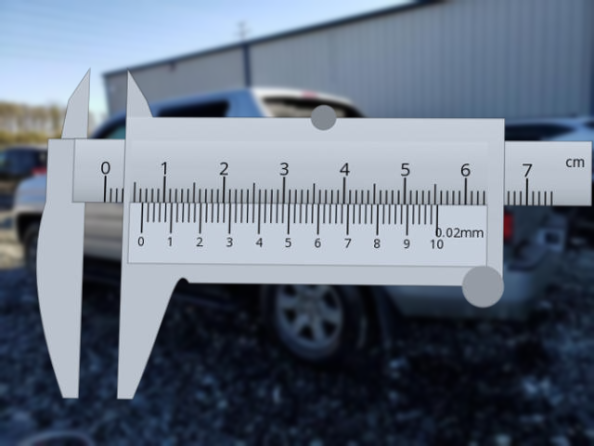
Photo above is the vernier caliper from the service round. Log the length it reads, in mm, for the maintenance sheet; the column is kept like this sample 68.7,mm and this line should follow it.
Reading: 6.4,mm
